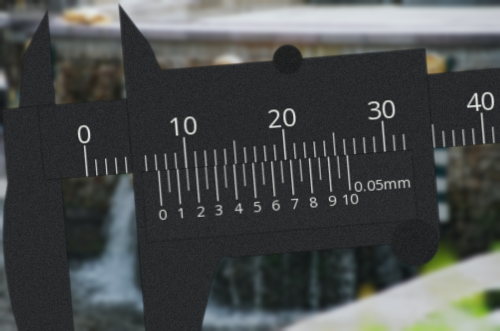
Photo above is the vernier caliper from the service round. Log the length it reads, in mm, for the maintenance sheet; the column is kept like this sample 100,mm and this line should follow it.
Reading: 7.2,mm
